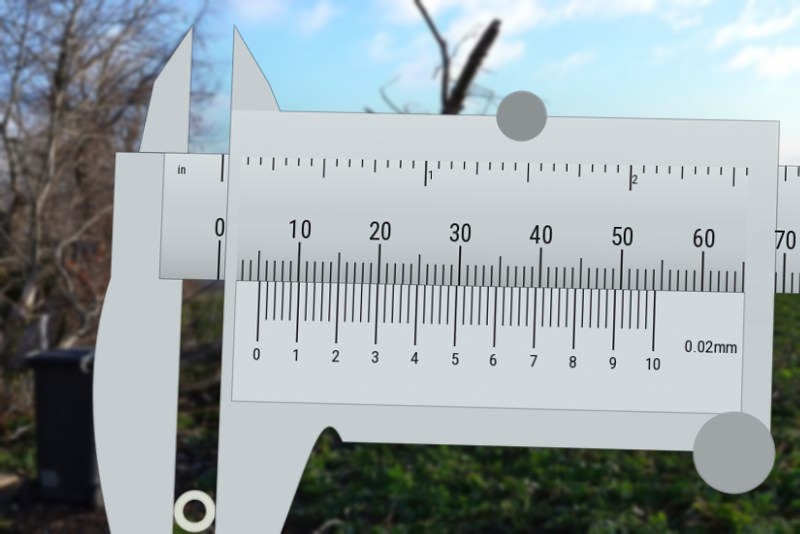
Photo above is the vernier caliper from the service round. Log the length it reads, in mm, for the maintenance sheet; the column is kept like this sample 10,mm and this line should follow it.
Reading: 5.2,mm
